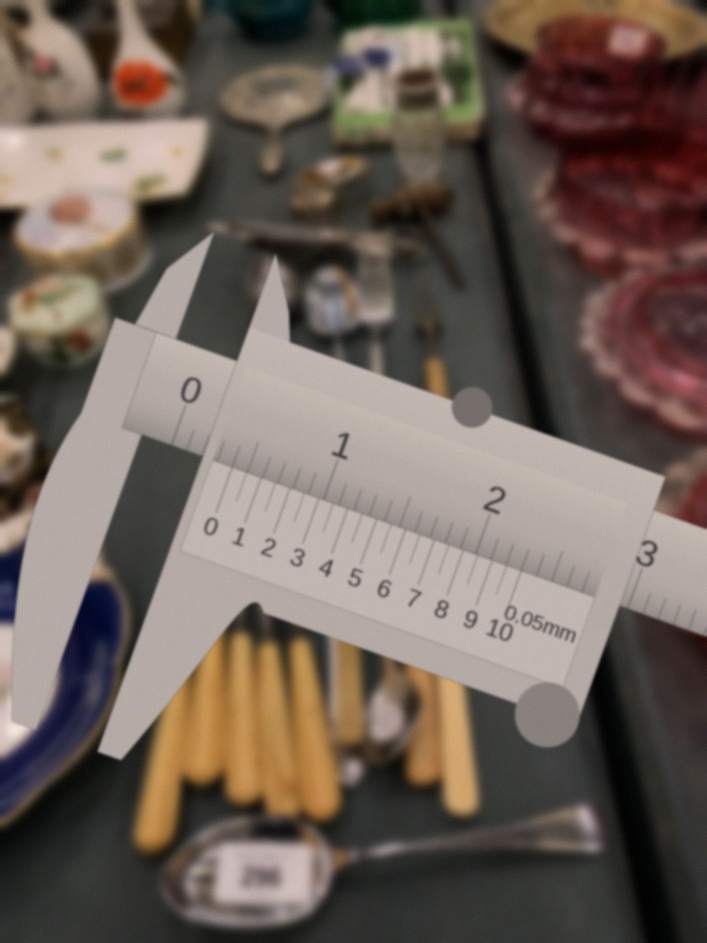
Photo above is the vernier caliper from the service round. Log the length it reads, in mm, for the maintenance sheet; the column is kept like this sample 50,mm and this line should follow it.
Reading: 4.0,mm
